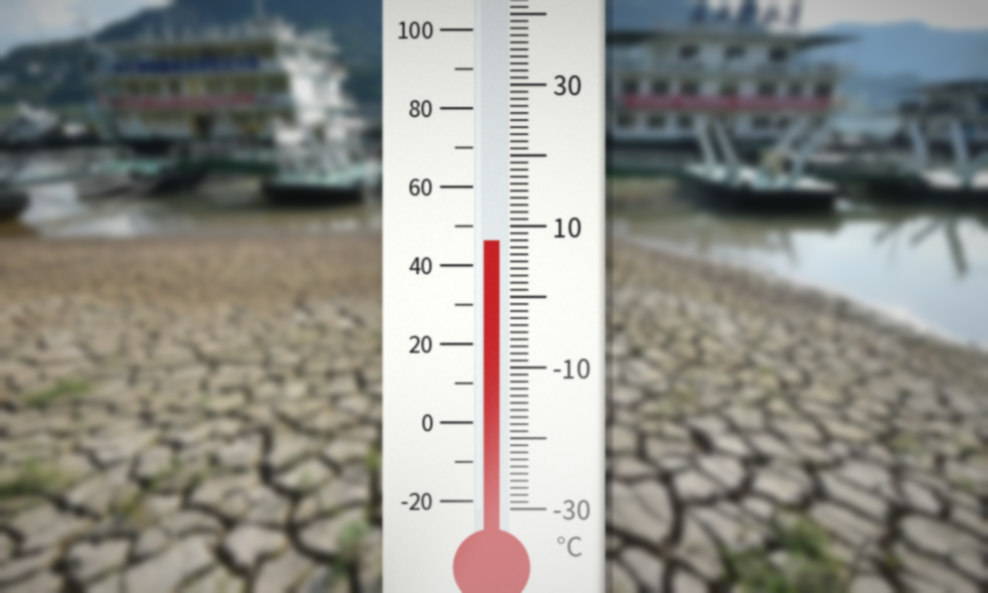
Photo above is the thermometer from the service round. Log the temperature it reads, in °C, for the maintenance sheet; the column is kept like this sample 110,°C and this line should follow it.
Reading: 8,°C
